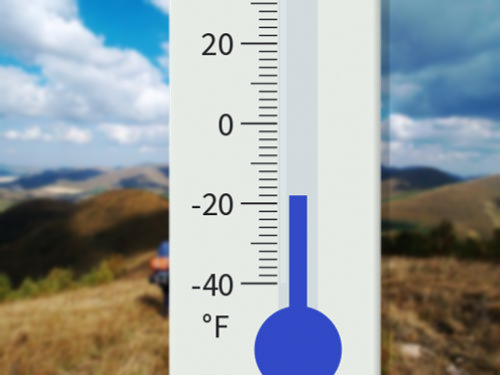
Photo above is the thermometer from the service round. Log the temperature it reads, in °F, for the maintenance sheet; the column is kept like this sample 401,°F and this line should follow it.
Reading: -18,°F
